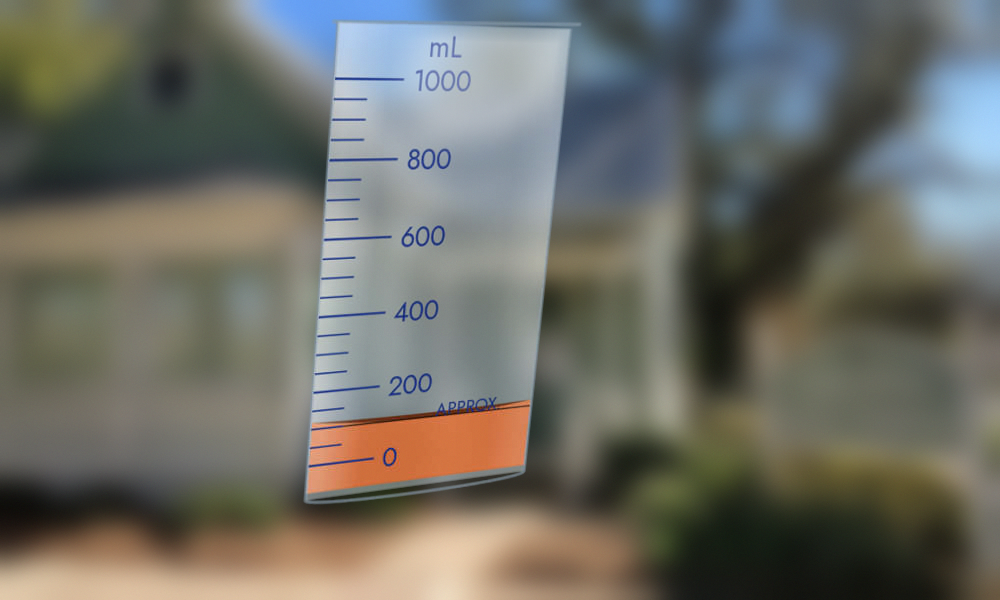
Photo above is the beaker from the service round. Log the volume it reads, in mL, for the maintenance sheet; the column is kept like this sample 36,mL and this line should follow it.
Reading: 100,mL
